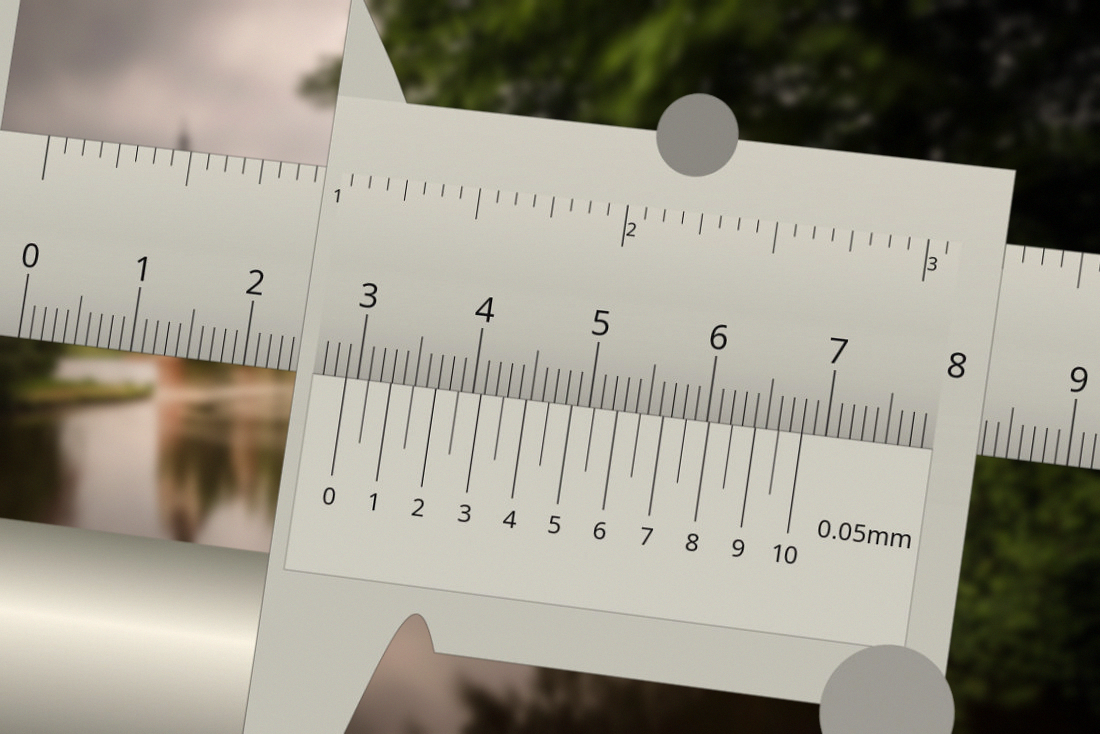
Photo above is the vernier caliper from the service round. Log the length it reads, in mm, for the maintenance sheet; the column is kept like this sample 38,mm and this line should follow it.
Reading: 29.0,mm
